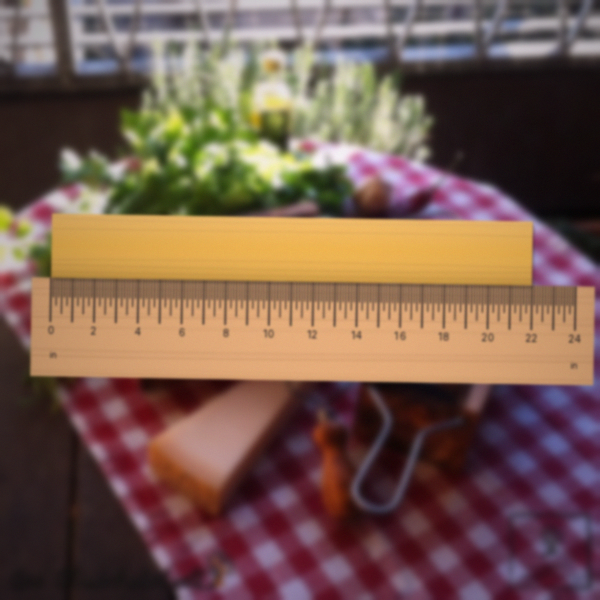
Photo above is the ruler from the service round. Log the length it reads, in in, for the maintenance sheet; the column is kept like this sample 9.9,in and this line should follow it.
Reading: 22,in
